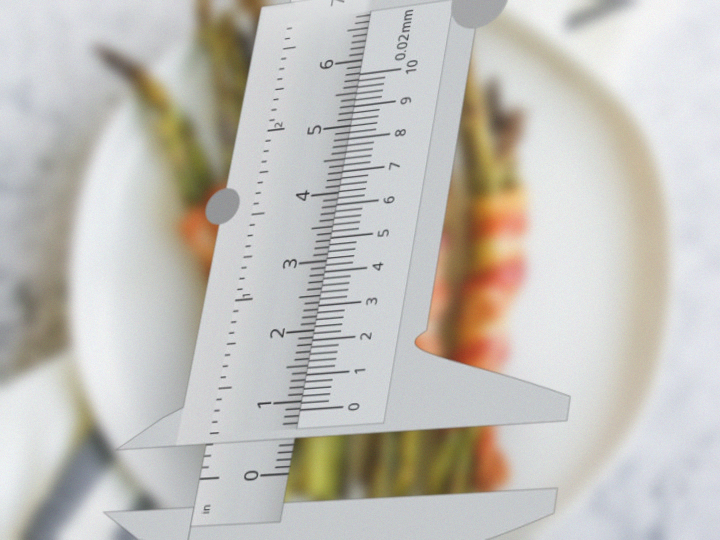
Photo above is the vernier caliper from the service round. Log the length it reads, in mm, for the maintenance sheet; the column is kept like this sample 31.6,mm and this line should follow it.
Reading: 8.8,mm
